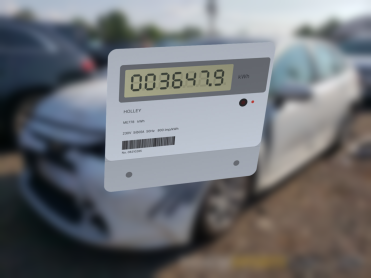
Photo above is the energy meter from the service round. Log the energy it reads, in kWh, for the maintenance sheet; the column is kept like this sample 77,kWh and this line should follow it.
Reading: 3647.9,kWh
